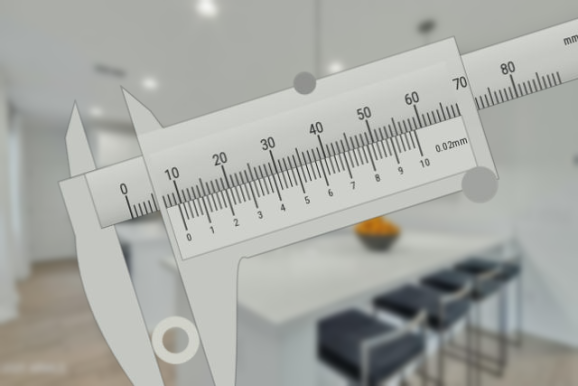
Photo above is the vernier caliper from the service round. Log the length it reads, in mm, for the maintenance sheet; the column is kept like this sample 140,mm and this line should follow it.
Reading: 9.5,mm
